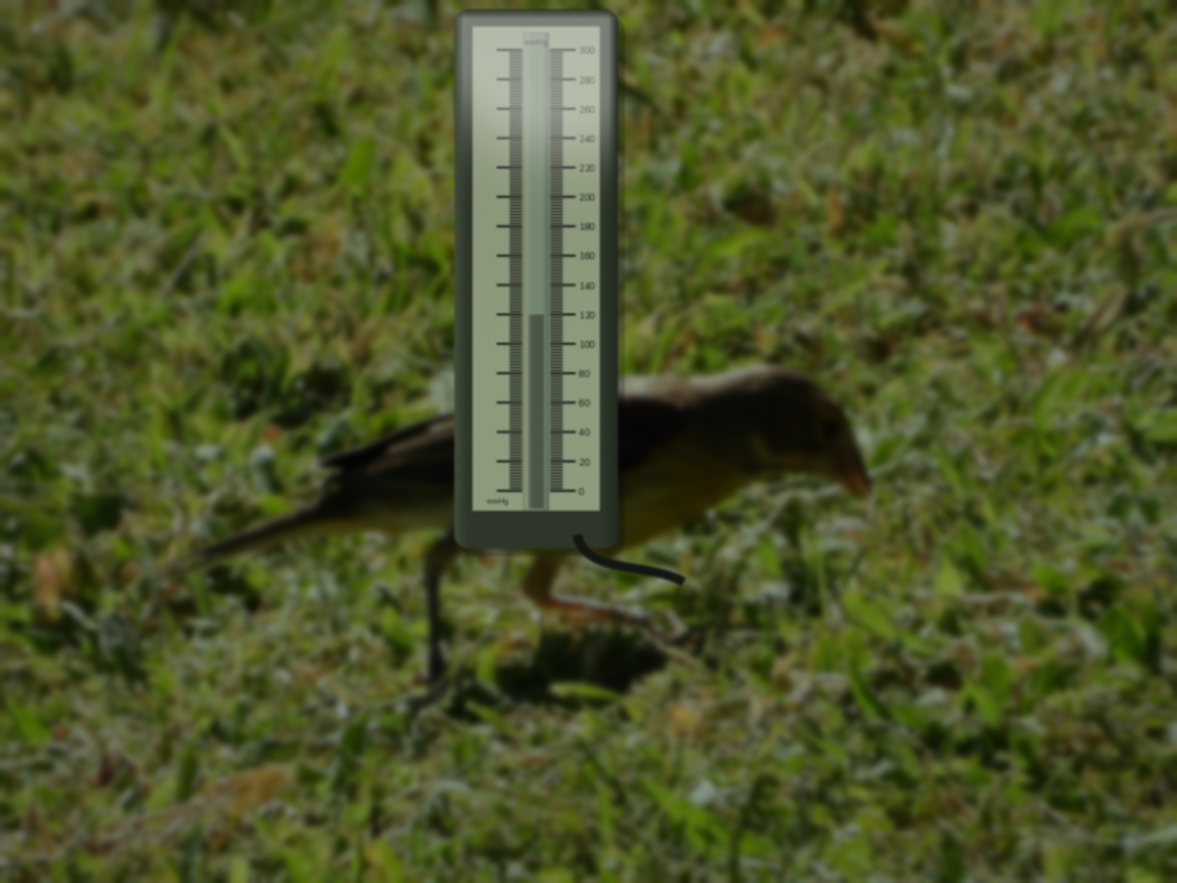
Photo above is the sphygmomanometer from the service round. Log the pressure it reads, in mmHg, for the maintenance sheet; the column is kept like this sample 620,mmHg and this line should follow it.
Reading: 120,mmHg
